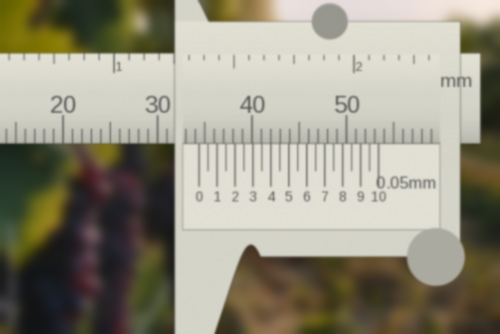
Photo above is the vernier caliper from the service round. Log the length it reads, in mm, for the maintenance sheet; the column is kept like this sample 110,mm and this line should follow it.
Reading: 34.4,mm
